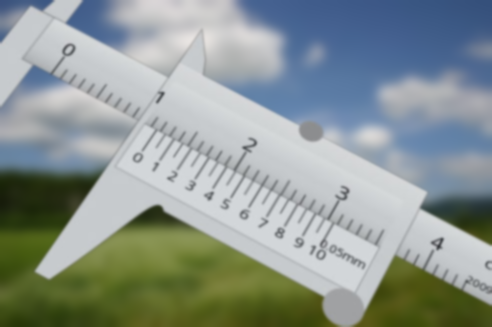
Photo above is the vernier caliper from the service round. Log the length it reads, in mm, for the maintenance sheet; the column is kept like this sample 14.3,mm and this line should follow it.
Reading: 11.6,mm
